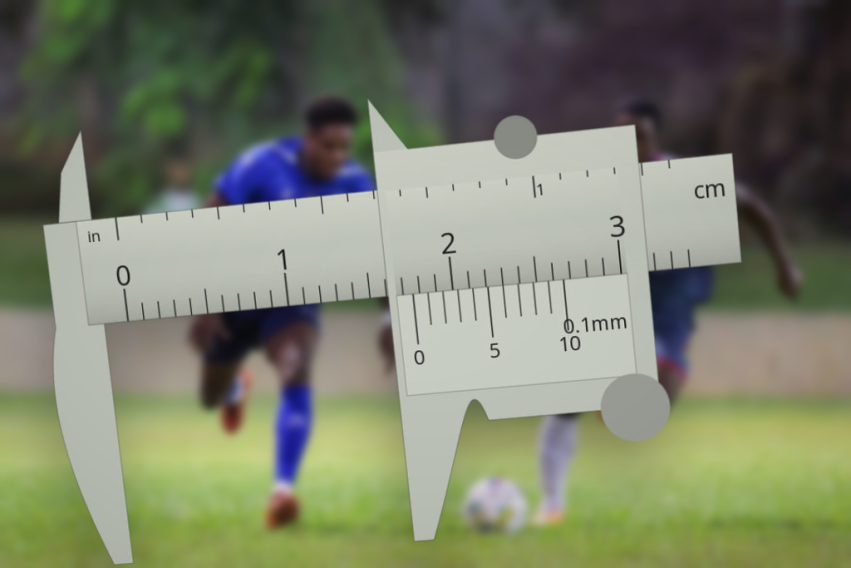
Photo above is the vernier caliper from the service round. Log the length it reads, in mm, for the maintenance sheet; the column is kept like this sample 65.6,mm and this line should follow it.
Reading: 17.6,mm
